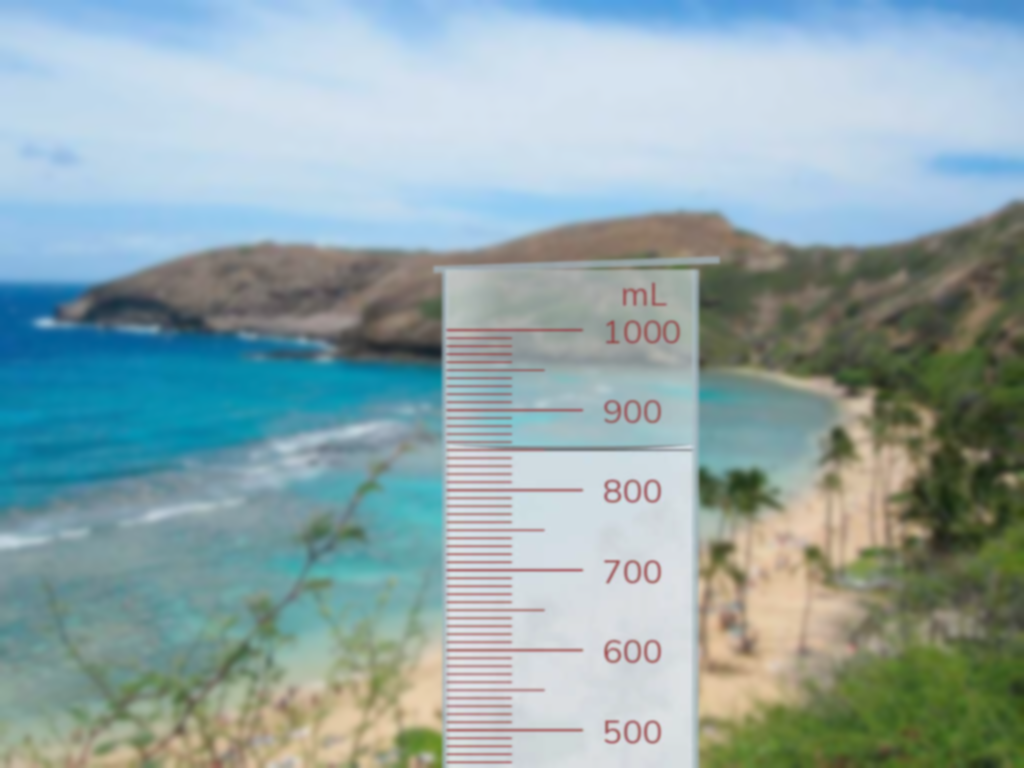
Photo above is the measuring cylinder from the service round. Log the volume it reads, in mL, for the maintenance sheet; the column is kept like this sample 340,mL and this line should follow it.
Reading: 850,mL
